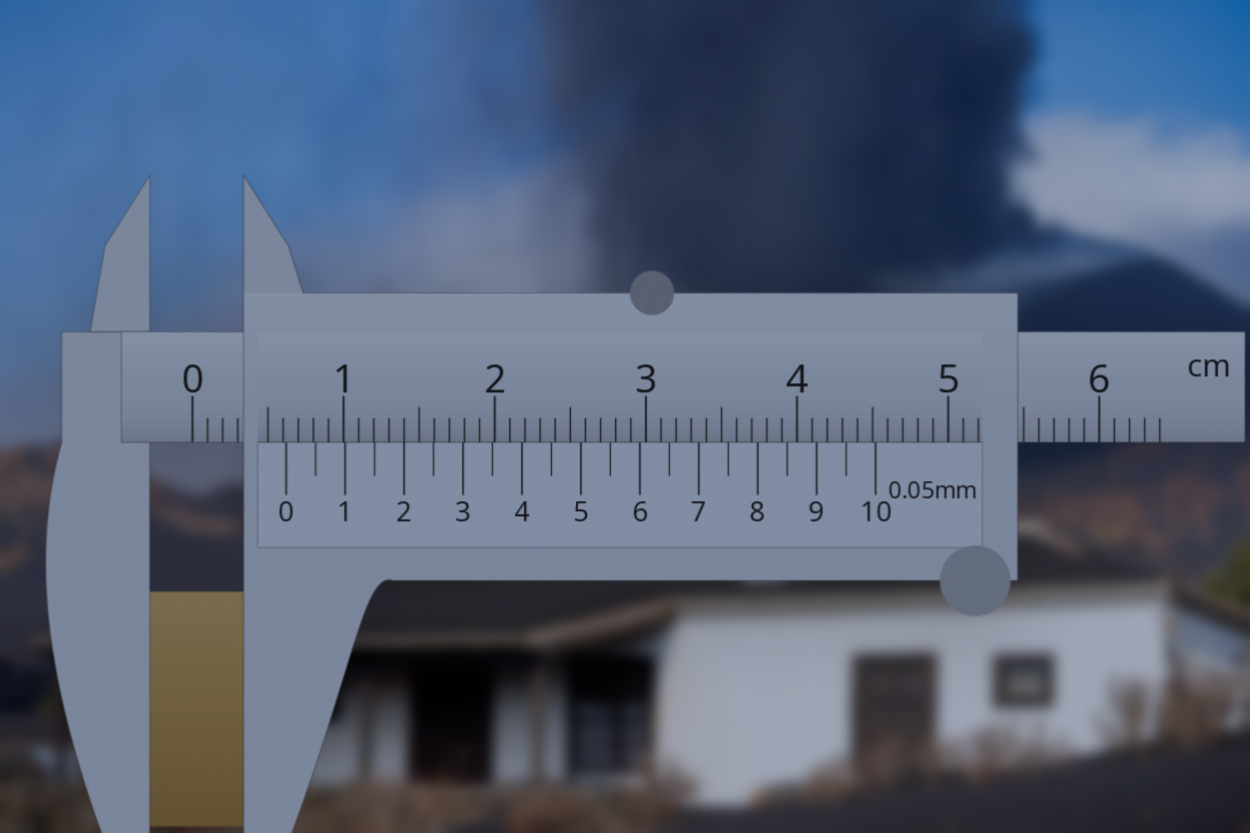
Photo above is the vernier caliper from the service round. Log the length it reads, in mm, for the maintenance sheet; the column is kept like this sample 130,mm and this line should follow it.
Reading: 6.2,mm
